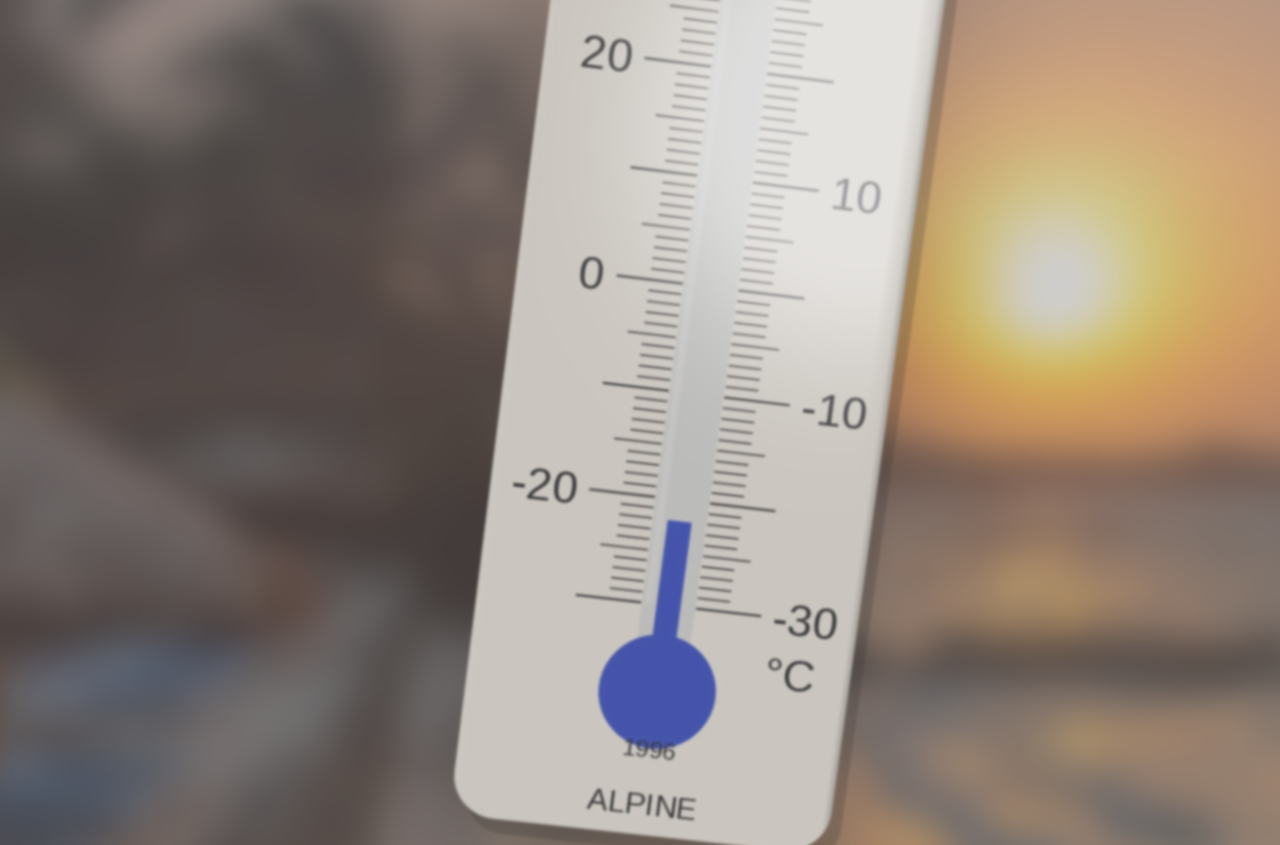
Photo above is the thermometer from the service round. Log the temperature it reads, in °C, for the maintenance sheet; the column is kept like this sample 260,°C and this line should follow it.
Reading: -22,°C
